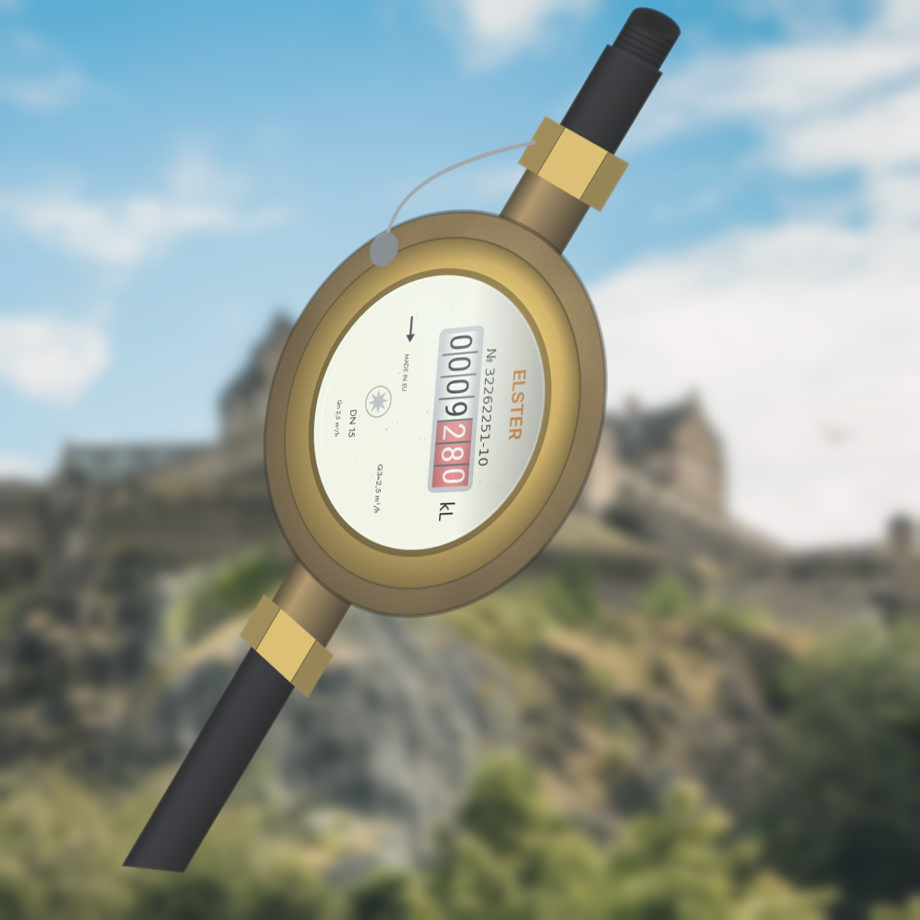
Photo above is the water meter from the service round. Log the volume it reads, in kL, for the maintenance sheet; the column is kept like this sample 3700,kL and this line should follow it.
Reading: 9.280,kL
